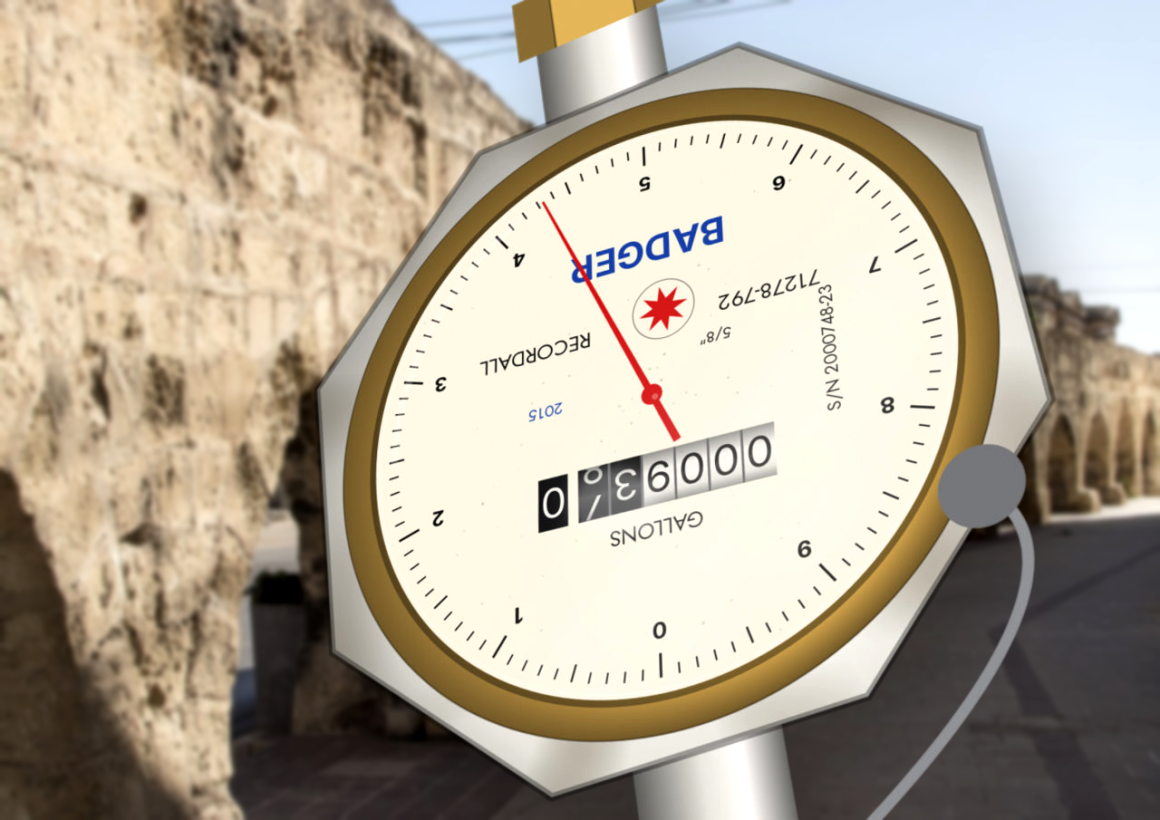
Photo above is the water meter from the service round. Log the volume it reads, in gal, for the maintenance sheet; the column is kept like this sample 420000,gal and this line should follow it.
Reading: 9374.3,gal
